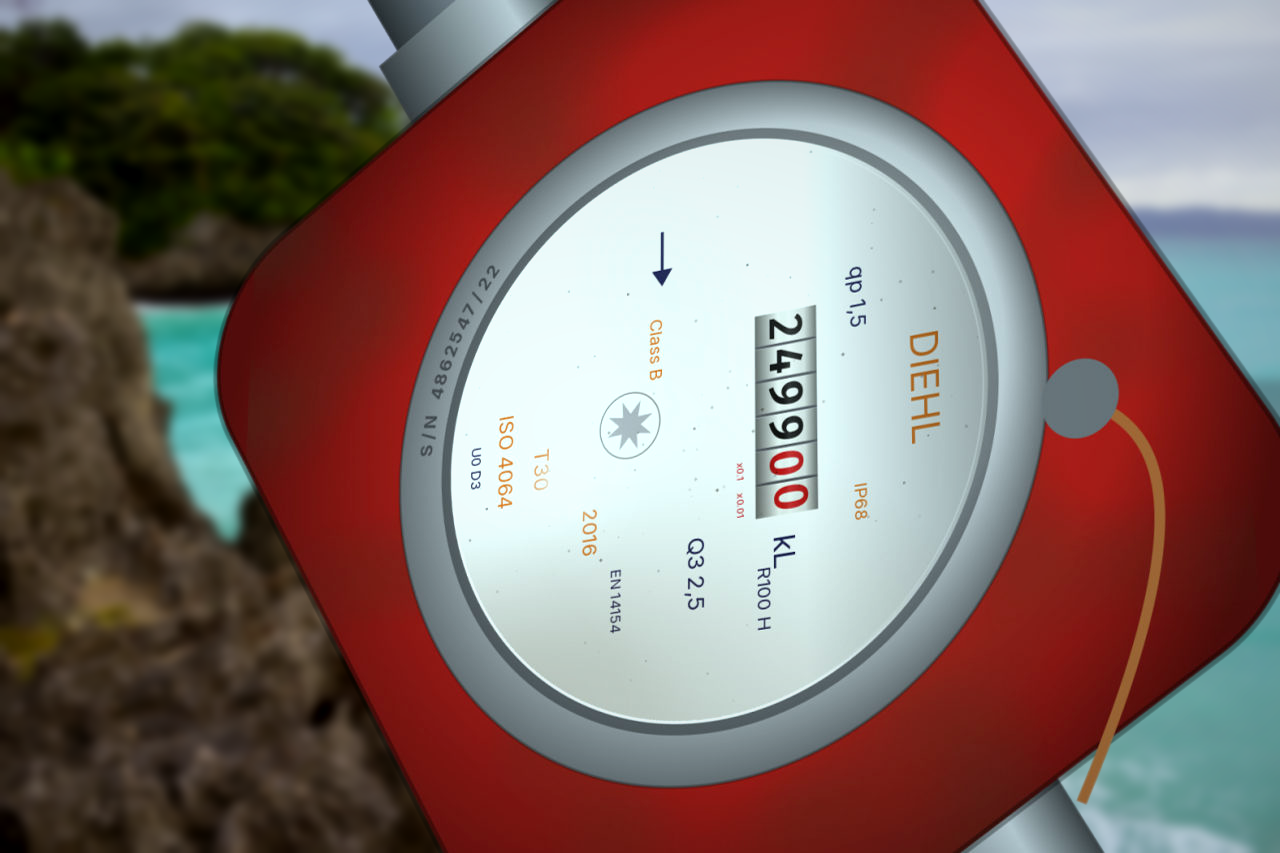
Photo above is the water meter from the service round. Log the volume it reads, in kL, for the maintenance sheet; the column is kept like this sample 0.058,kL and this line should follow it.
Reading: 2499.00,kL
